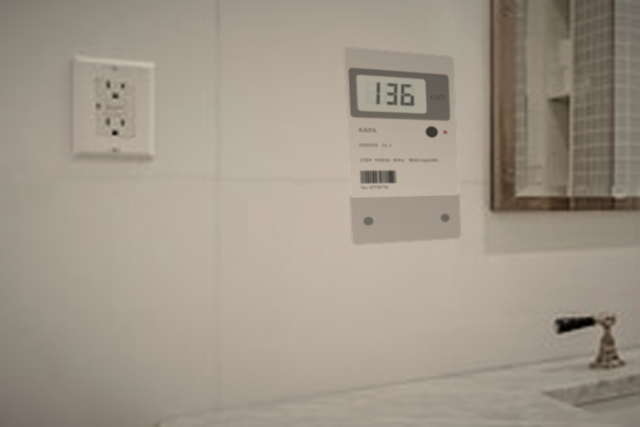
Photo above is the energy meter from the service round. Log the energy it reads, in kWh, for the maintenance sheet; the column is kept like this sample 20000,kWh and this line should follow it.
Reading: 136,kWh
